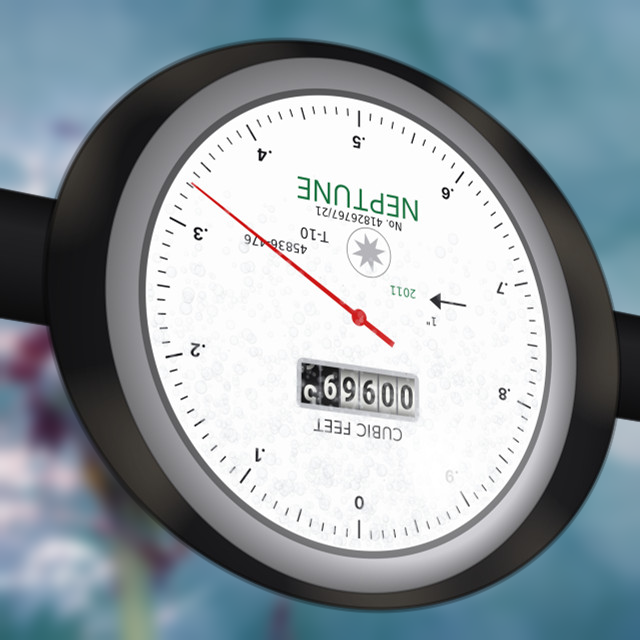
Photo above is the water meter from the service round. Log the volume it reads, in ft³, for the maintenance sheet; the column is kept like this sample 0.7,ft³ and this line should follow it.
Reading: 9695.33,ft³
